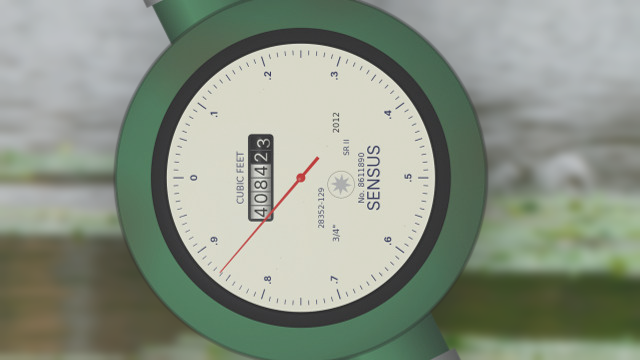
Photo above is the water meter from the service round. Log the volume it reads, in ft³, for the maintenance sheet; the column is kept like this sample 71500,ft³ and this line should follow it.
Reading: 408422.86,ft³
